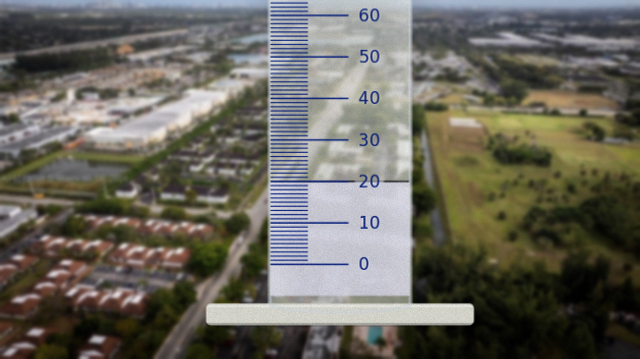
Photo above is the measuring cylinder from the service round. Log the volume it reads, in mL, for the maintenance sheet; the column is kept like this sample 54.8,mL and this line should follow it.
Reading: 20,mL
